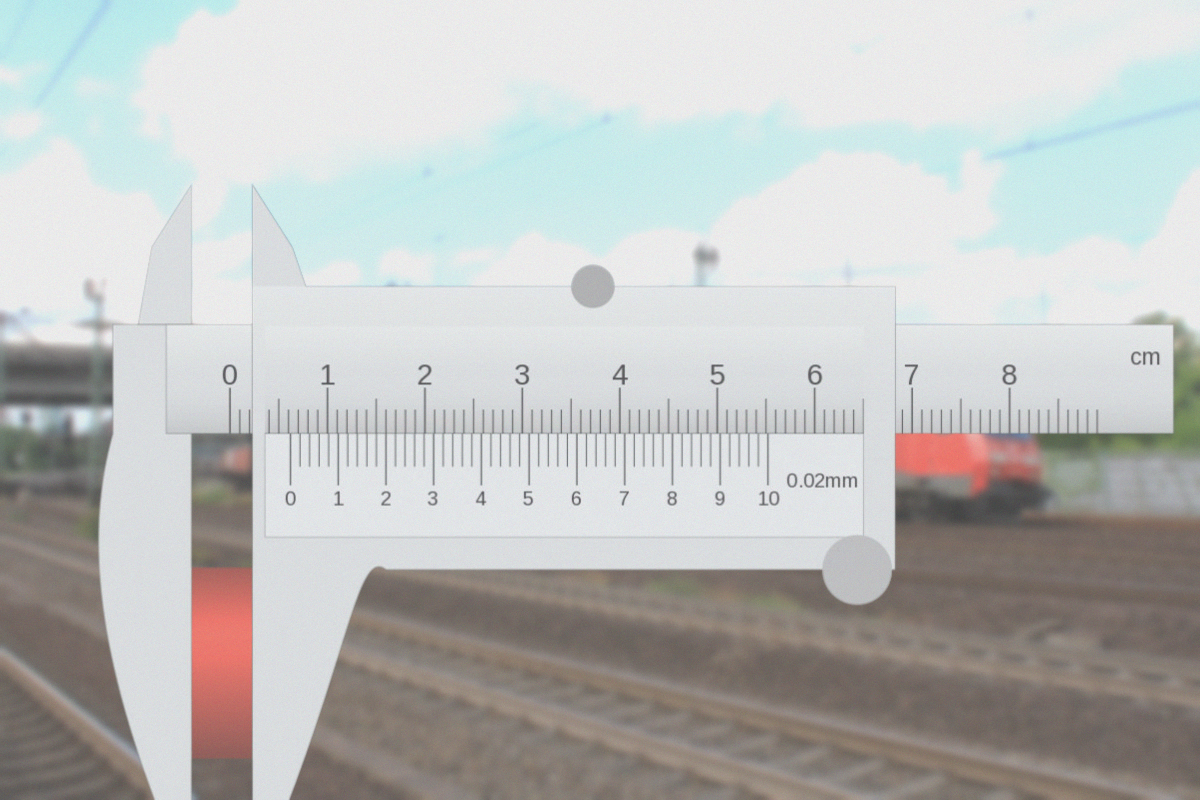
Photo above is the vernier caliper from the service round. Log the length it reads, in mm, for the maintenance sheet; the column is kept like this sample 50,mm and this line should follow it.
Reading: 6.2,mm
